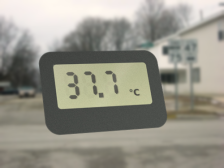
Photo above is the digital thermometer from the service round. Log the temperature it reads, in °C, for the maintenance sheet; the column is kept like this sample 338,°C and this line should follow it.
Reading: 37.7,°C
